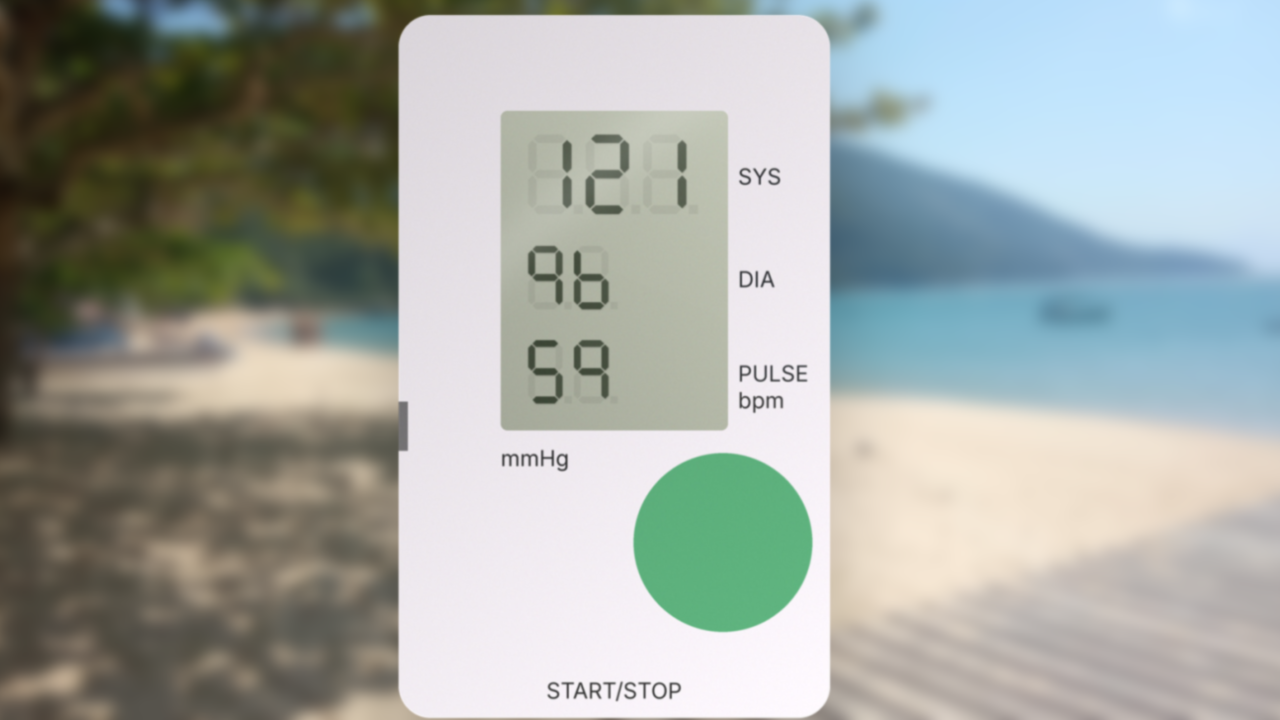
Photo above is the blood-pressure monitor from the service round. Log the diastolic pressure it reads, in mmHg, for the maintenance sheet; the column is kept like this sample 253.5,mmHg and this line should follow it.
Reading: 96,mmHg
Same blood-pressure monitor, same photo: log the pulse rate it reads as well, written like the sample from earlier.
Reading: 59,bpm
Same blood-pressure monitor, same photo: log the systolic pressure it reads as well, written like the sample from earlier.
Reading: 121,mmHg
